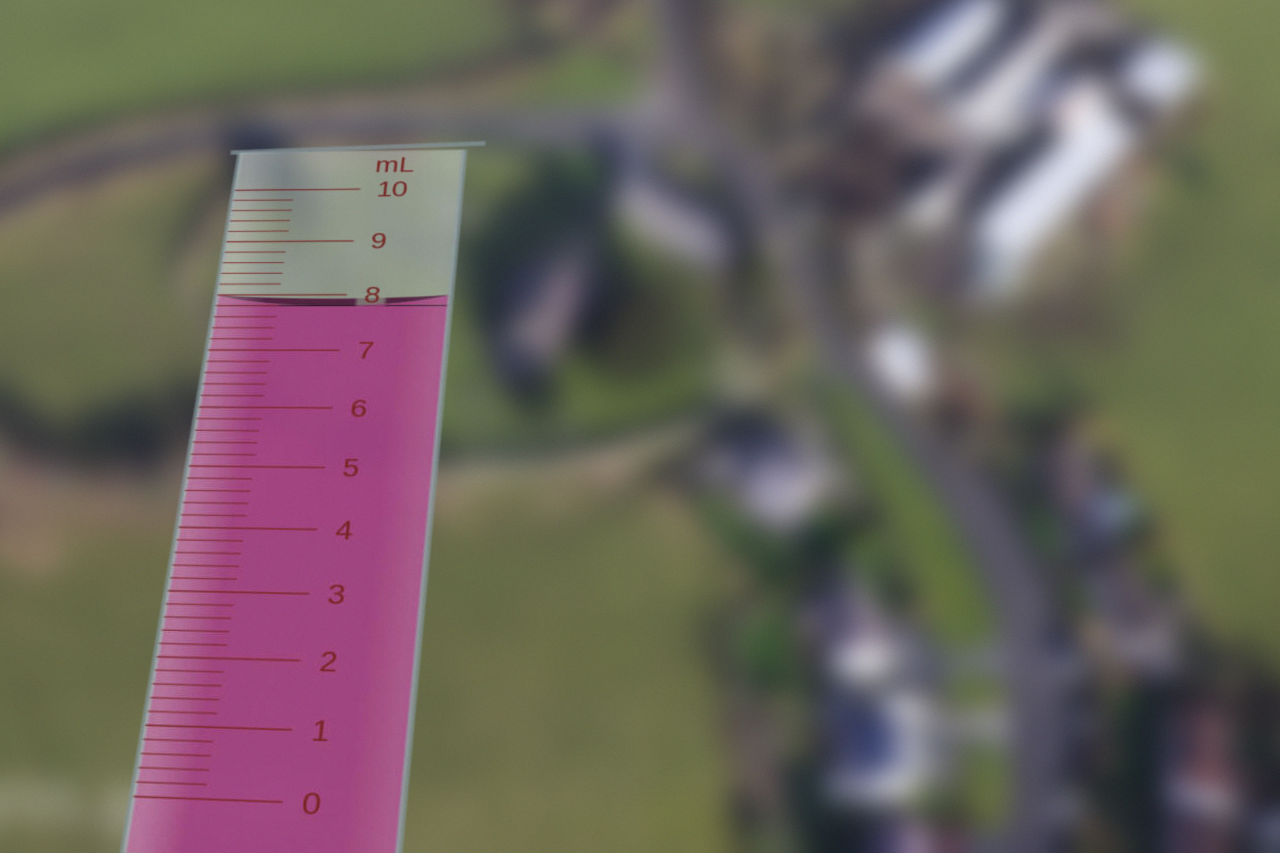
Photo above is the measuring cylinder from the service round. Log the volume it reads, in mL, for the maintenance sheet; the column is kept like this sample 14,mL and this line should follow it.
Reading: 7.8,mL
